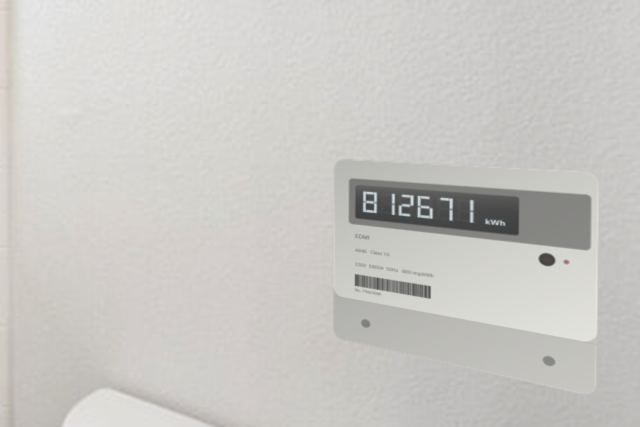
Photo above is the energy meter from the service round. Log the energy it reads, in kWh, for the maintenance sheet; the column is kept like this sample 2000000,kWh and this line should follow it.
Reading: 812671,kWh
